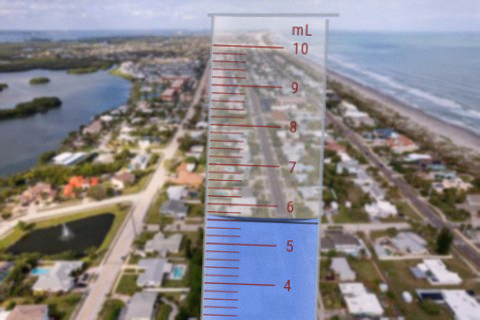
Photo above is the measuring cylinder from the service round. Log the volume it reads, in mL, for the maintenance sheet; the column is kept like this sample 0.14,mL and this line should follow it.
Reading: 5.6,mL
